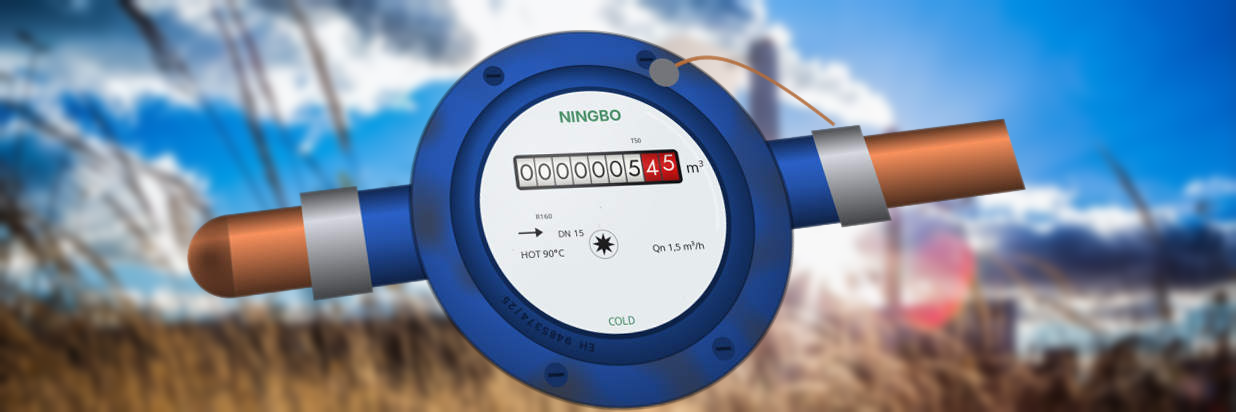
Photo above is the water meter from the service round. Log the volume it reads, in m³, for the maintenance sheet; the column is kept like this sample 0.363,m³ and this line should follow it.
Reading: 5.45,m³
